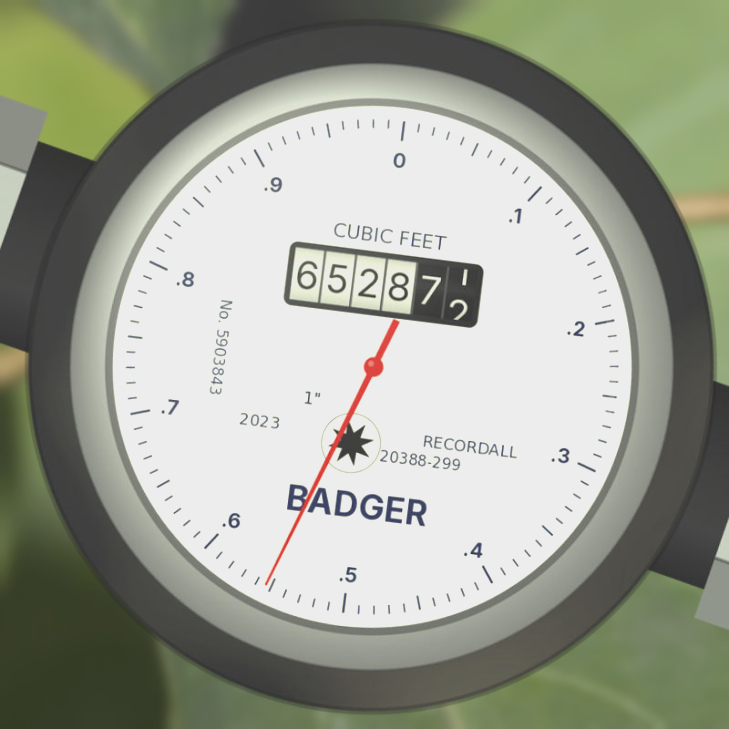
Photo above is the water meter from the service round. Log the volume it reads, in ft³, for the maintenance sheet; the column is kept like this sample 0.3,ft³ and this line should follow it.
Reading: 652871.55,ft³
